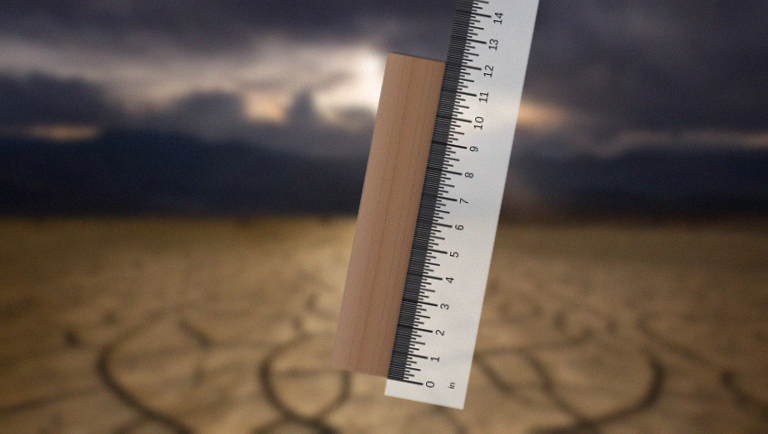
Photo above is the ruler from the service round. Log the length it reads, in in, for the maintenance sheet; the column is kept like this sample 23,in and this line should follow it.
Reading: 12,in
